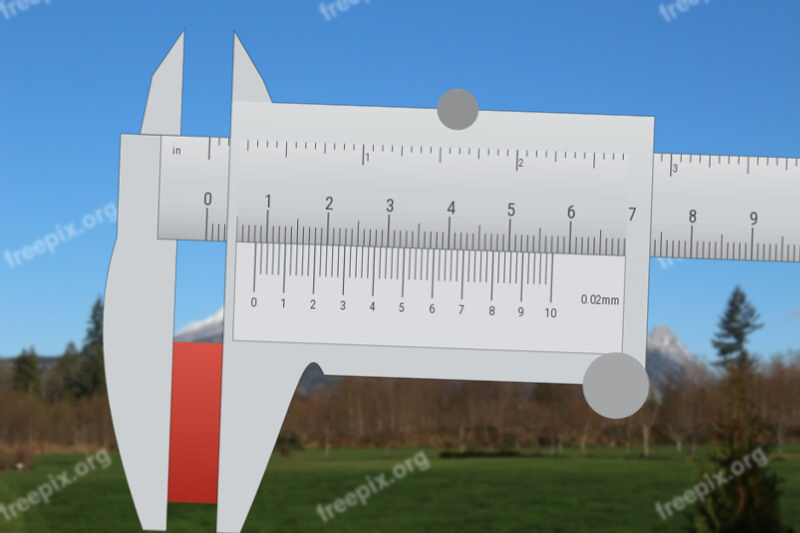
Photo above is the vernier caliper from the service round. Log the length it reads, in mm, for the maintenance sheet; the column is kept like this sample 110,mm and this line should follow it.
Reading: 8.2,mm
